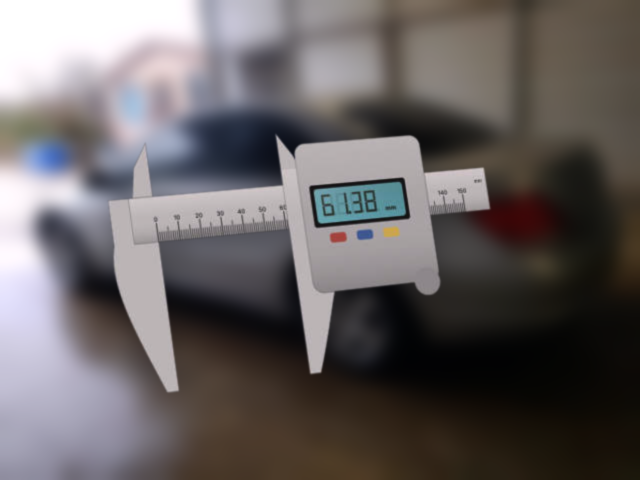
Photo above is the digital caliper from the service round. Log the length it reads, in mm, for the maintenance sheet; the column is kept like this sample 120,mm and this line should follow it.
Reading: 61.38,mm
